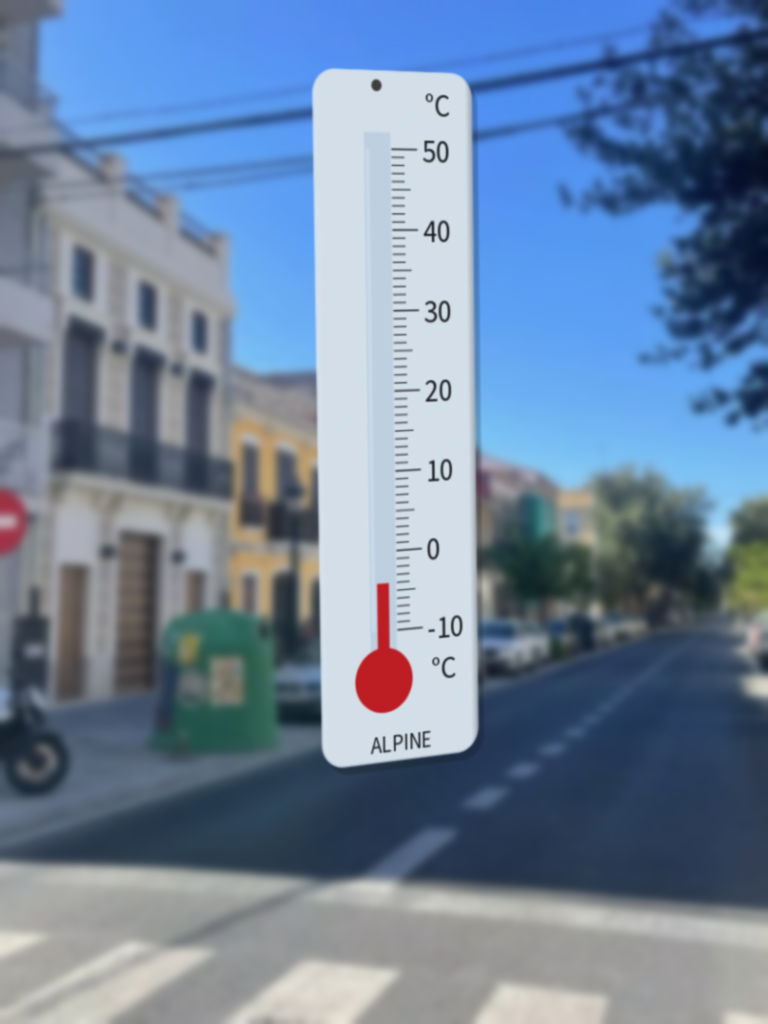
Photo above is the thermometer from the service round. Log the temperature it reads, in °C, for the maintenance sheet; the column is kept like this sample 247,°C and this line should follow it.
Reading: -4,°C
